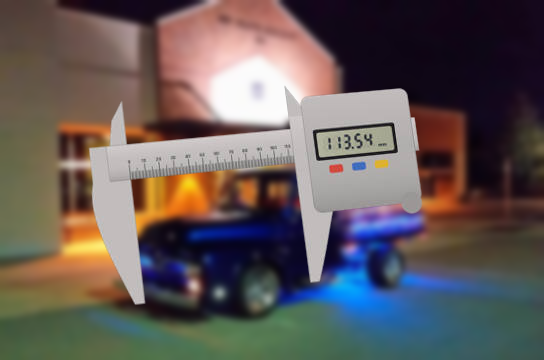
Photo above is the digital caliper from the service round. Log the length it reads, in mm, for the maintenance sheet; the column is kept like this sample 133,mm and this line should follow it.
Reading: 113.54,mm
